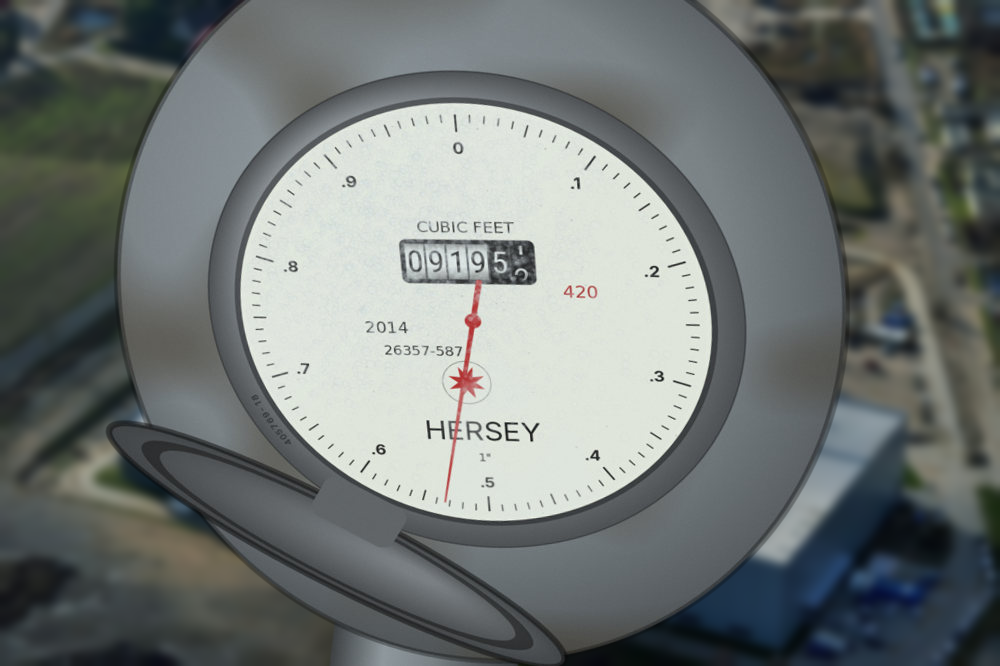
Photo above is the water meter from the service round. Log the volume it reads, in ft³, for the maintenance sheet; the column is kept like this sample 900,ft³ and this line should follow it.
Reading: 91951.53,ft³
